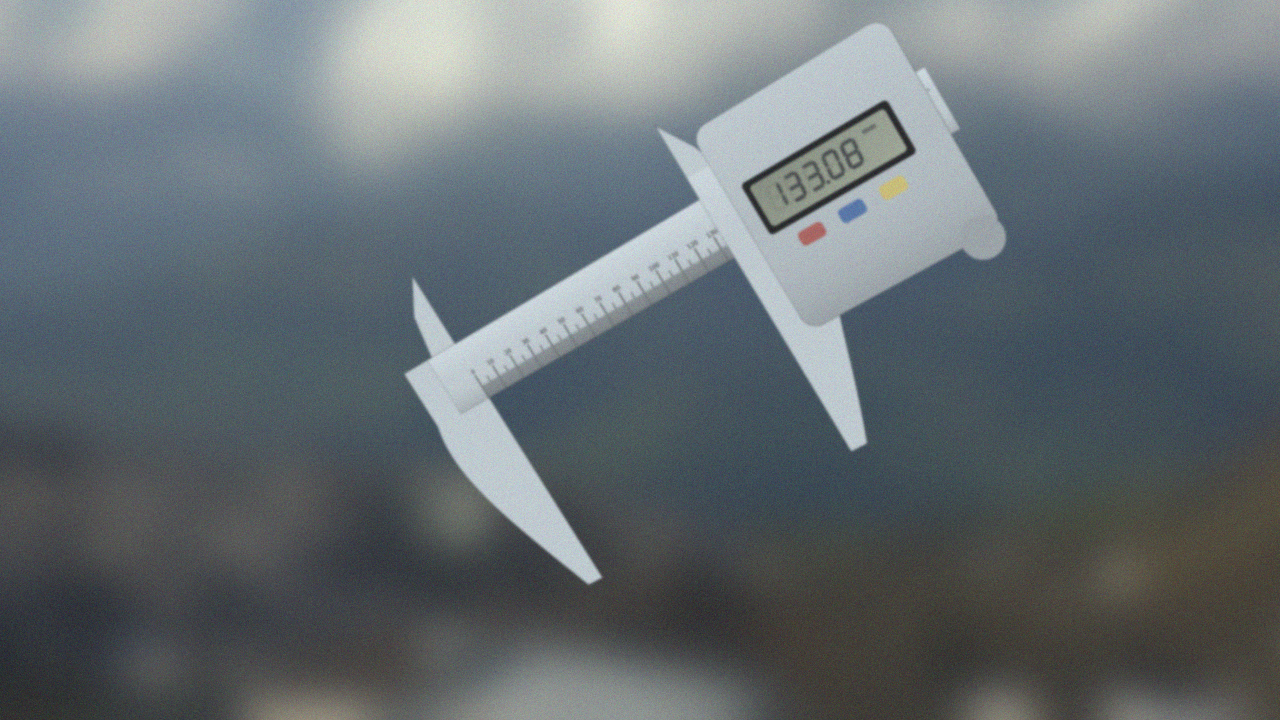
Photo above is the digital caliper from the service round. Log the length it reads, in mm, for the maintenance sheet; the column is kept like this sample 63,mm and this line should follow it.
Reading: 133.08,mm
